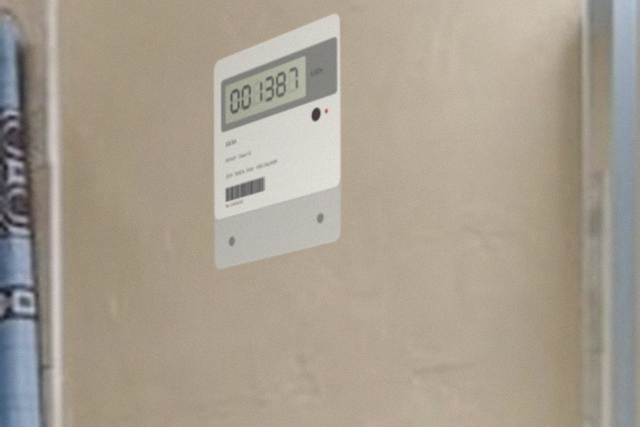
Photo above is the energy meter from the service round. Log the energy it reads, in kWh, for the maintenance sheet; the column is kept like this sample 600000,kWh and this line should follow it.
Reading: 1387,kWh
